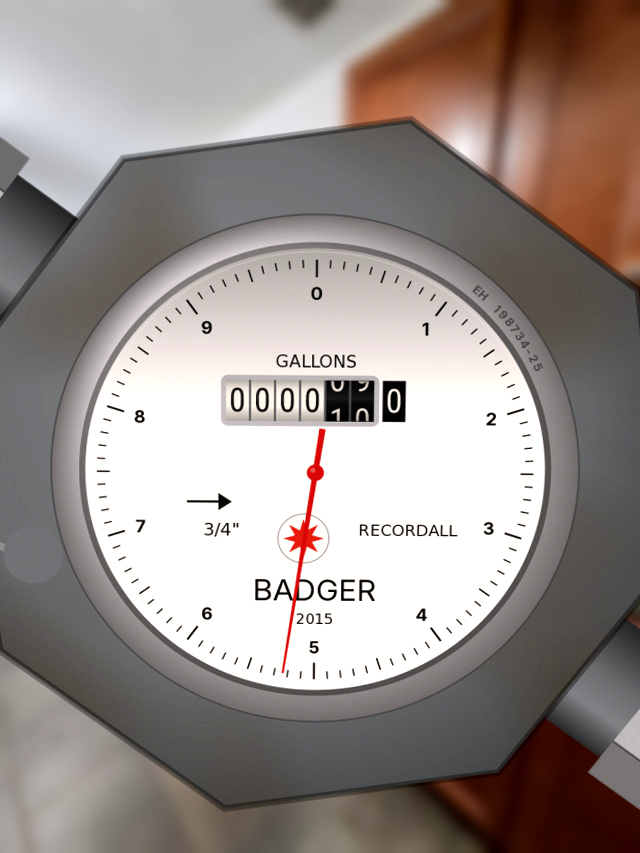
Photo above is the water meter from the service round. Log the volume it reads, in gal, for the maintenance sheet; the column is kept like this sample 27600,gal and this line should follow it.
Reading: 95.2,gal
